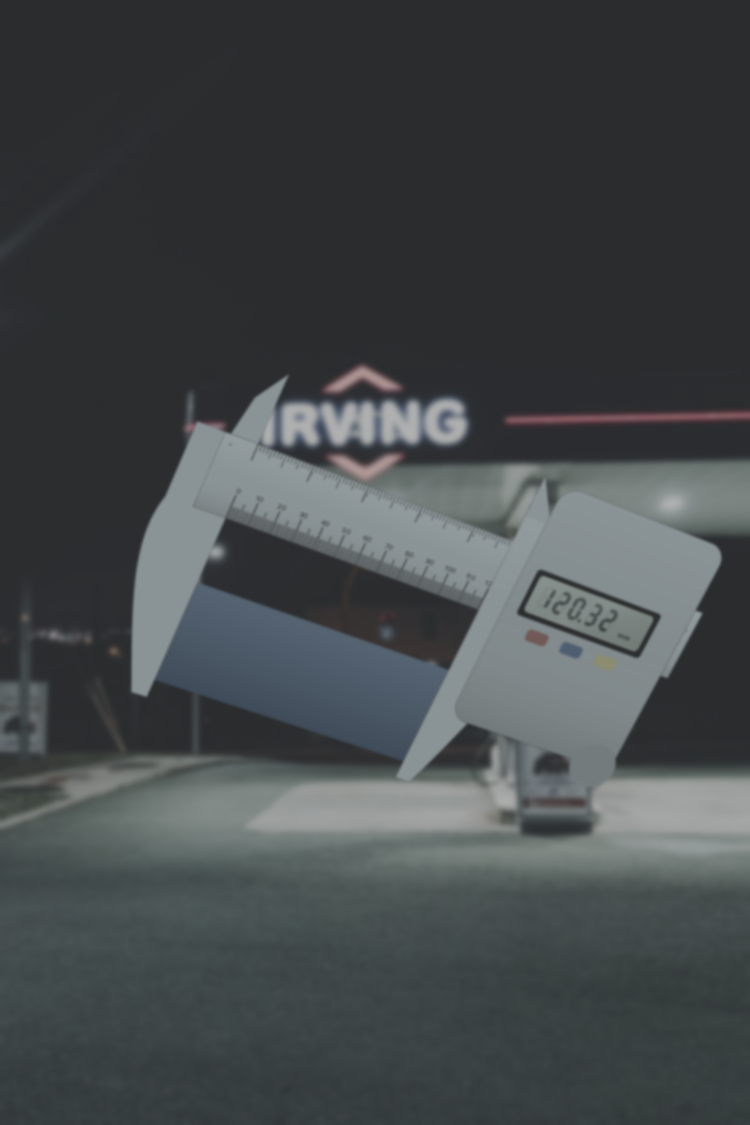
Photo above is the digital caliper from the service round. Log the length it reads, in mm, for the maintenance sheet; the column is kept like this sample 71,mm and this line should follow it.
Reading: 120.32,mm
